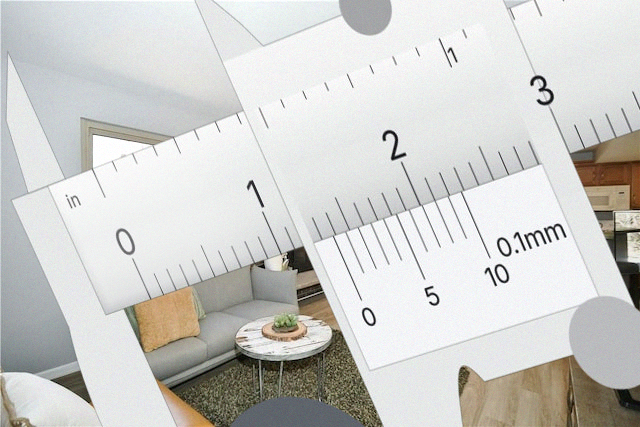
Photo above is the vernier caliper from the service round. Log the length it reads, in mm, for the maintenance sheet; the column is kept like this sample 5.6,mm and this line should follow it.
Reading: 13.8,mm
